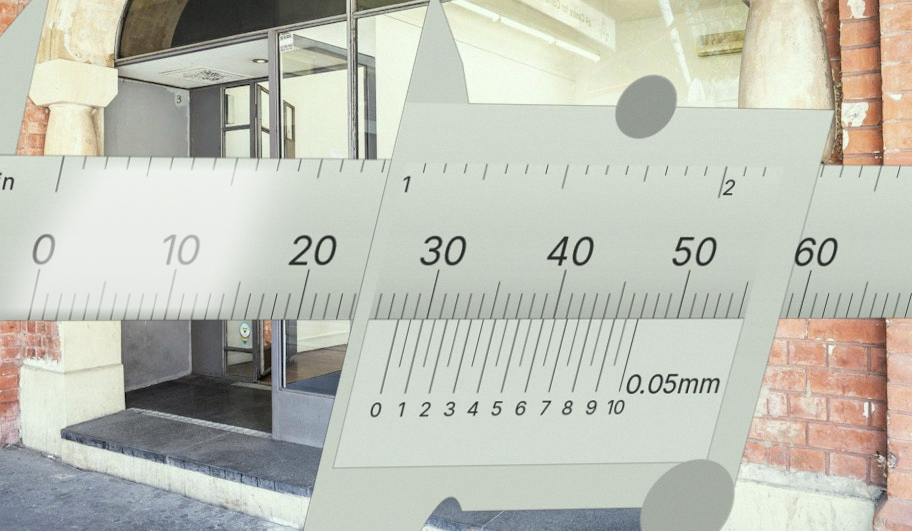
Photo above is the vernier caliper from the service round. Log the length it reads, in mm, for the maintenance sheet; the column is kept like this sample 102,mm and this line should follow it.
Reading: 27.8,mm
